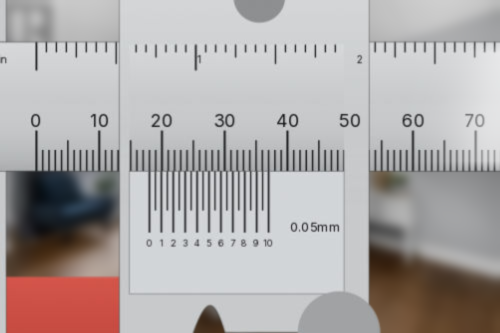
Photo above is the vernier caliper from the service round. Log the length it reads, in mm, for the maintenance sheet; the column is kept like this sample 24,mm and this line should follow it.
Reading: 18.0,mm
